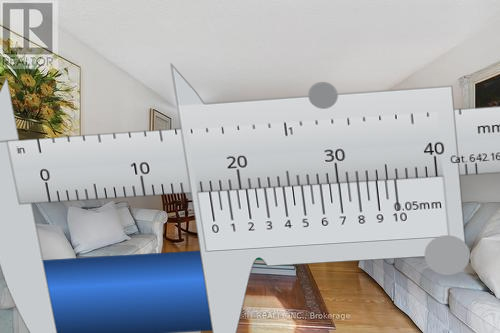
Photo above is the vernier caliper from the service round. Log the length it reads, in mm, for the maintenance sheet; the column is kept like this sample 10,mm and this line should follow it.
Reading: 16.8,mm
